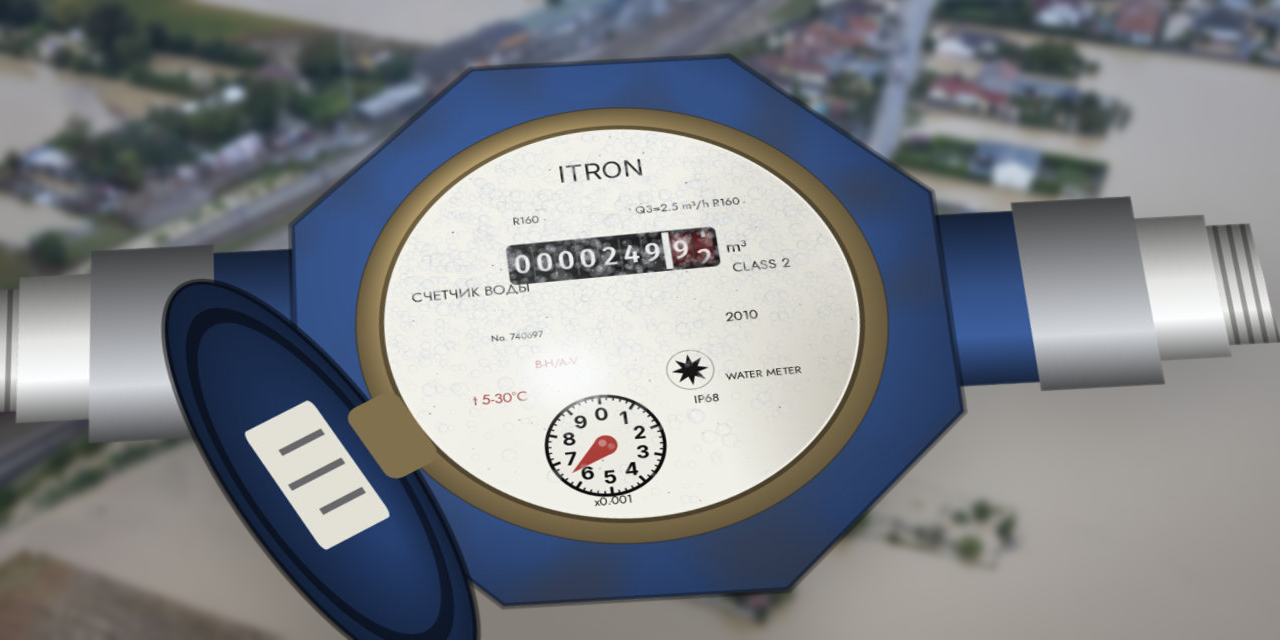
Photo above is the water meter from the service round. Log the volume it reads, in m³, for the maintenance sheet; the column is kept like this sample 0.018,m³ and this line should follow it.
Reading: 249.916,m³
